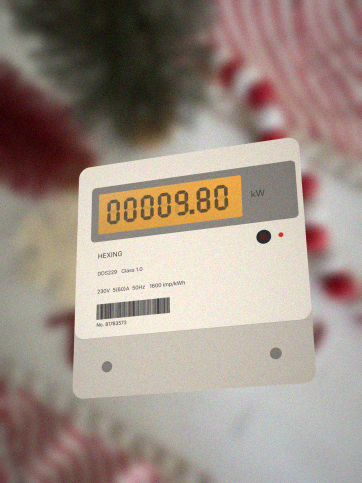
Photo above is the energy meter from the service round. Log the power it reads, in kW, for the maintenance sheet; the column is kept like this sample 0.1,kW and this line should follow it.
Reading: 9.80,kW
